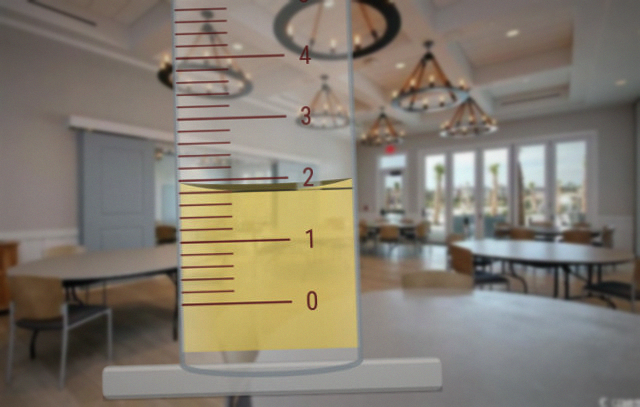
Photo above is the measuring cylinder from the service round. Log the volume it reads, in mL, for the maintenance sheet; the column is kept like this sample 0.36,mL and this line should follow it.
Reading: 1.8,mL
